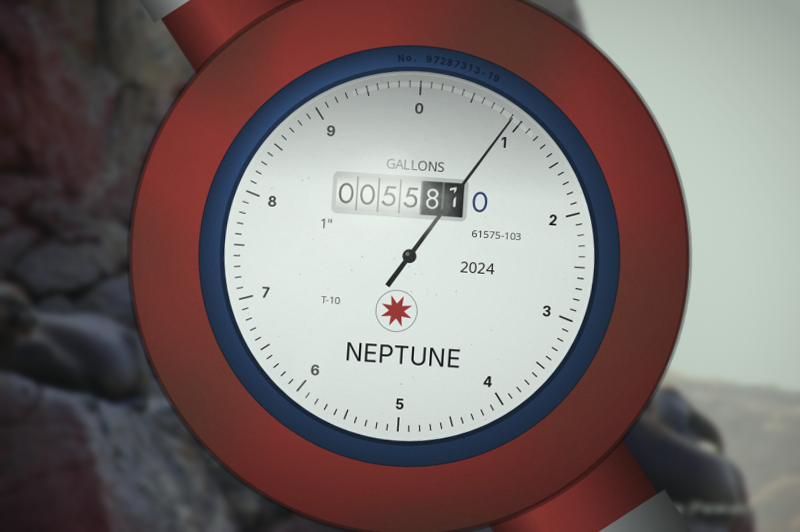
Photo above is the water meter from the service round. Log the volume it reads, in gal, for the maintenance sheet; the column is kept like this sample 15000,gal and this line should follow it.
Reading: 55810.9,gal
